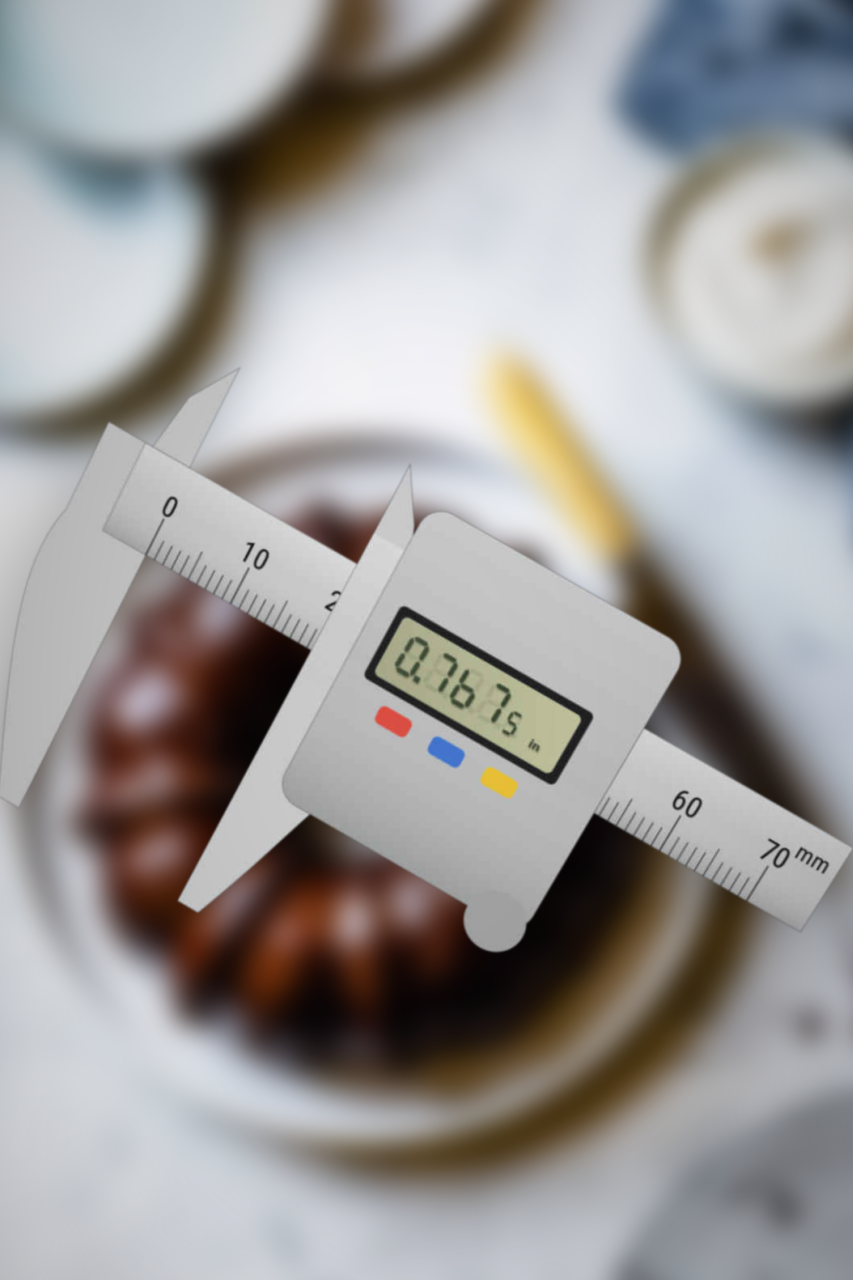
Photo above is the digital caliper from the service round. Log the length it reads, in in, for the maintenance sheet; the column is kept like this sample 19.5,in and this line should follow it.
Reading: 0.7675,in
